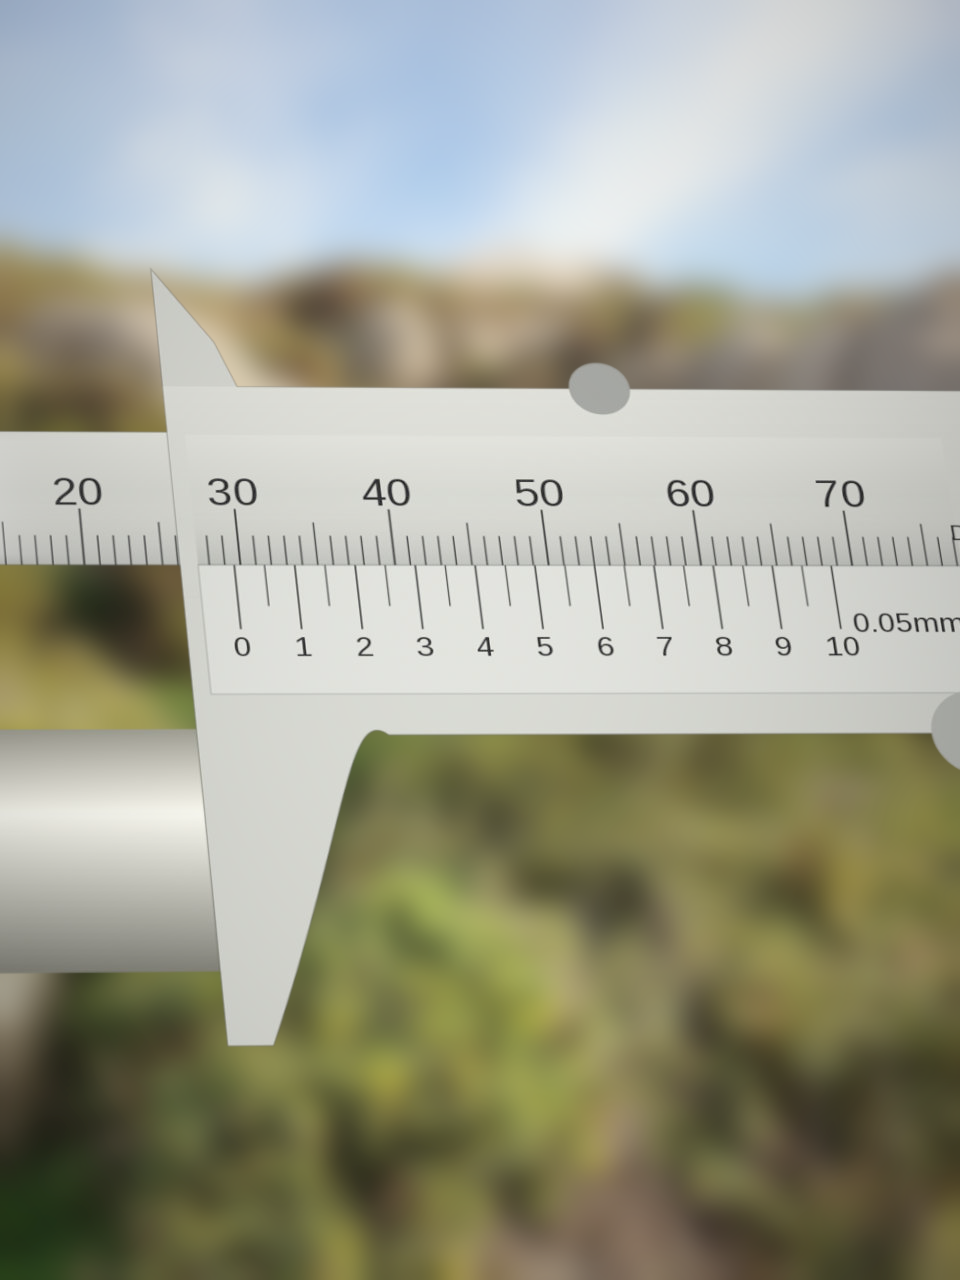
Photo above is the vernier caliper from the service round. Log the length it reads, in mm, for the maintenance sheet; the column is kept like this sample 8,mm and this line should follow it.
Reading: 29.6,mm
